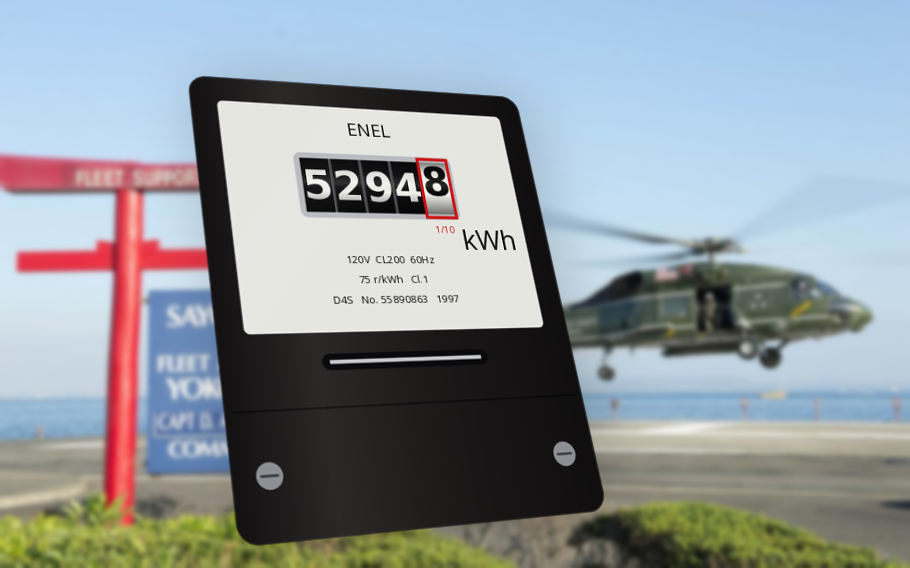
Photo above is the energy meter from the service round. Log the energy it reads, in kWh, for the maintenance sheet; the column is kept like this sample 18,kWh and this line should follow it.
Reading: 5294.8,kWh
